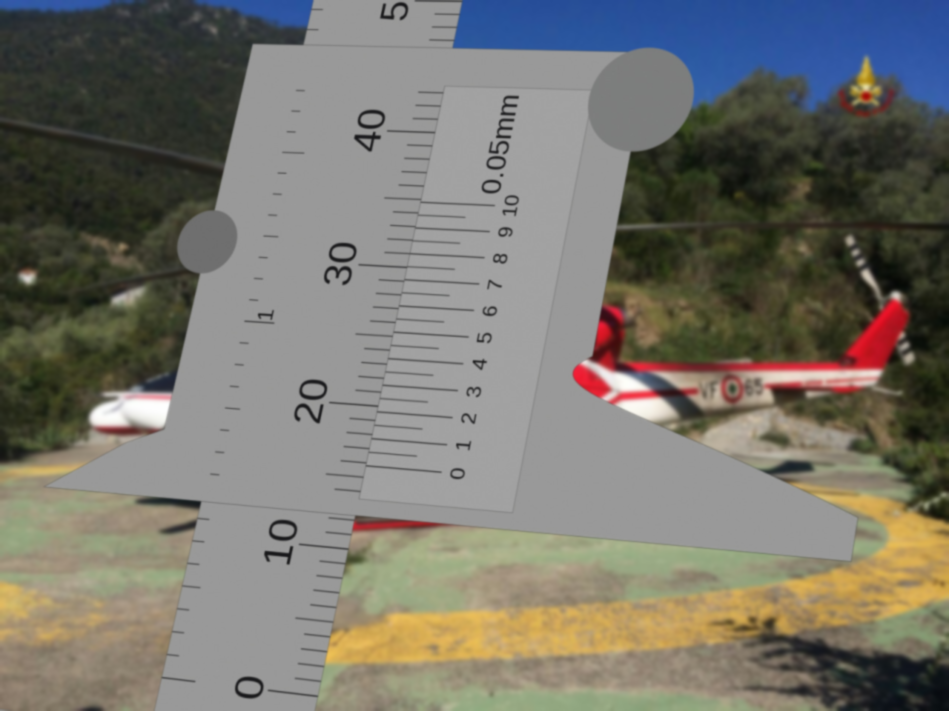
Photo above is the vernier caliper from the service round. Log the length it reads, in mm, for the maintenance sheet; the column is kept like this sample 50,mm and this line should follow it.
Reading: 15.8,mm
